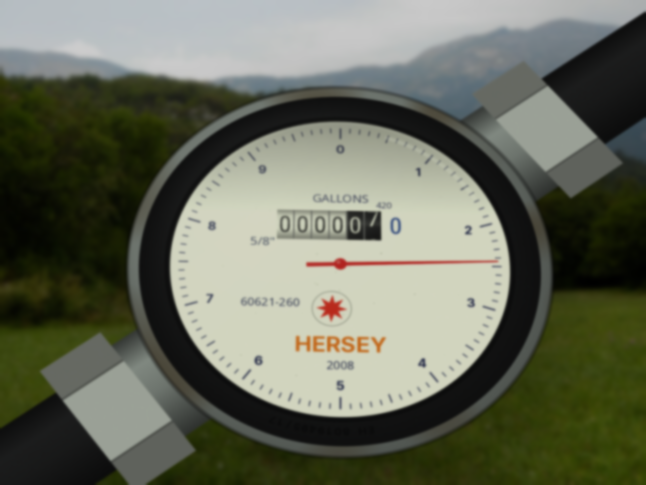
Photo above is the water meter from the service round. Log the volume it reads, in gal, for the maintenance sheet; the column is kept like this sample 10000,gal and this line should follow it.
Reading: 72.4,gal
